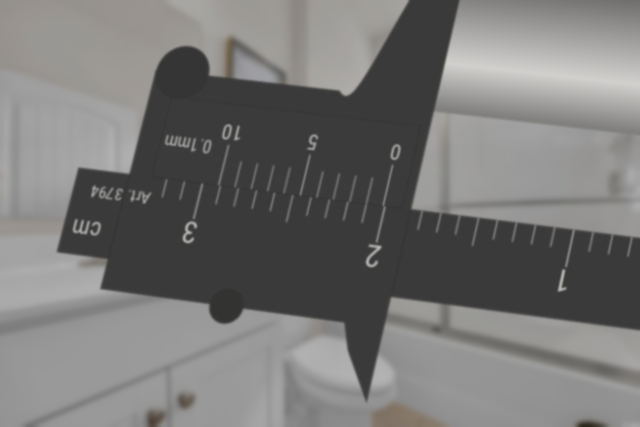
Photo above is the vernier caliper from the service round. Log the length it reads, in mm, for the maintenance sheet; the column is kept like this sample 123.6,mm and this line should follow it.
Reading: 20.1,mm
